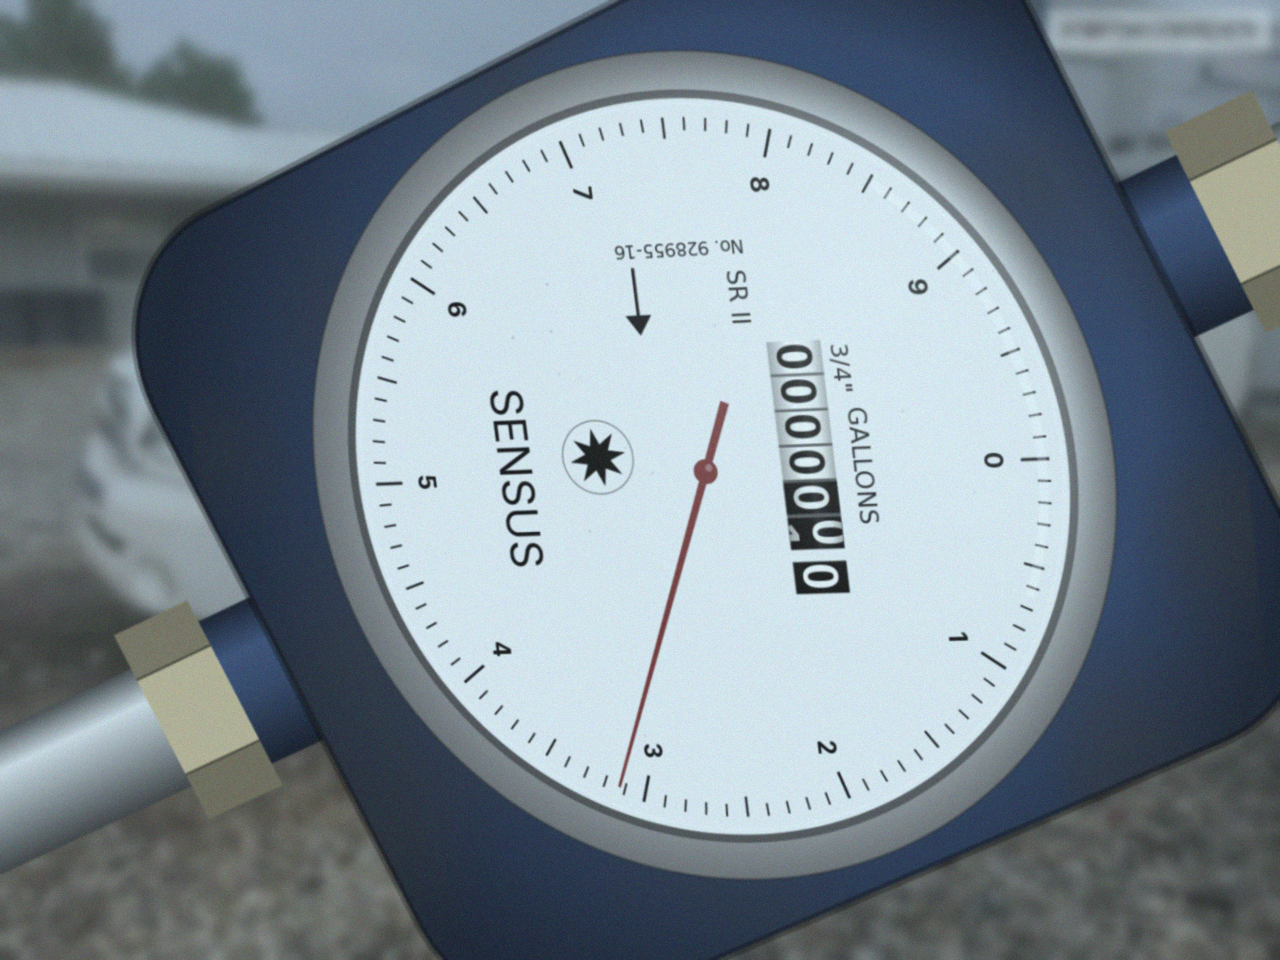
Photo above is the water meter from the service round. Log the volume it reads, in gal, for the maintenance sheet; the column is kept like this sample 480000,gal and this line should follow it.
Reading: 3.1,gal
